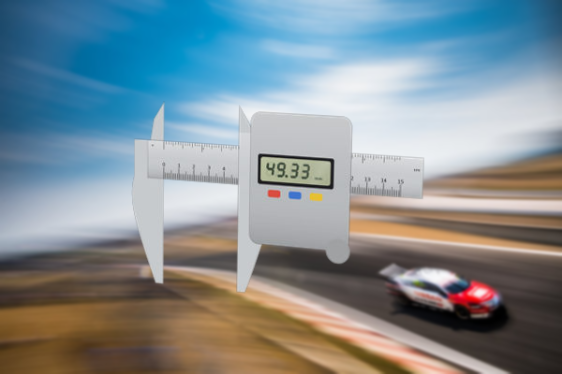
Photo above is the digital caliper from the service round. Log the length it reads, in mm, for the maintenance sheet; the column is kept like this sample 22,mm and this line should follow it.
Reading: 49.33,mm
